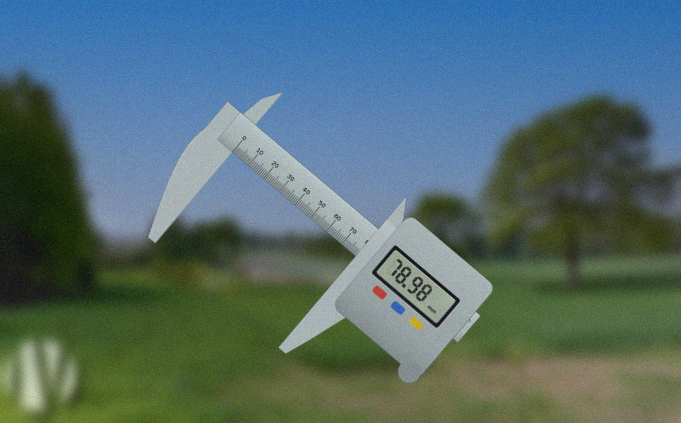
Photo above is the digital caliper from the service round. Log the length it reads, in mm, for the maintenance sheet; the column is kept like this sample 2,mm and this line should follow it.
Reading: 78.98,mm
